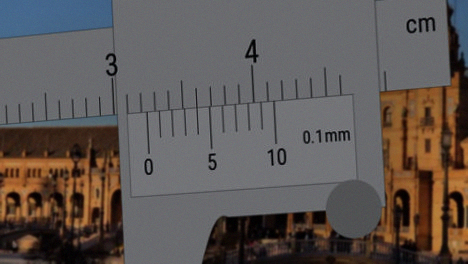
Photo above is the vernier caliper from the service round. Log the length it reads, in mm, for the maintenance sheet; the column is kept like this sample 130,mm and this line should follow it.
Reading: 32.4,mm
